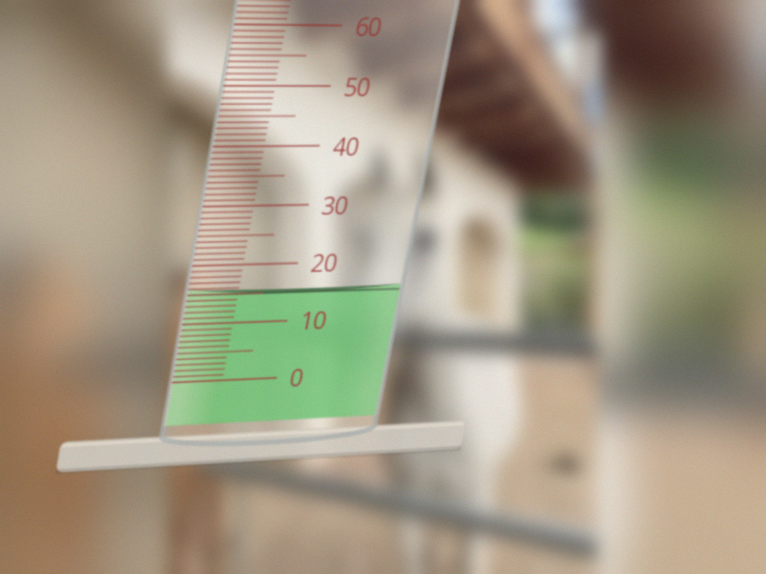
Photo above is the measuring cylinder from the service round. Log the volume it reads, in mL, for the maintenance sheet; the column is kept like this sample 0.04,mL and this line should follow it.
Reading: 15,mL
